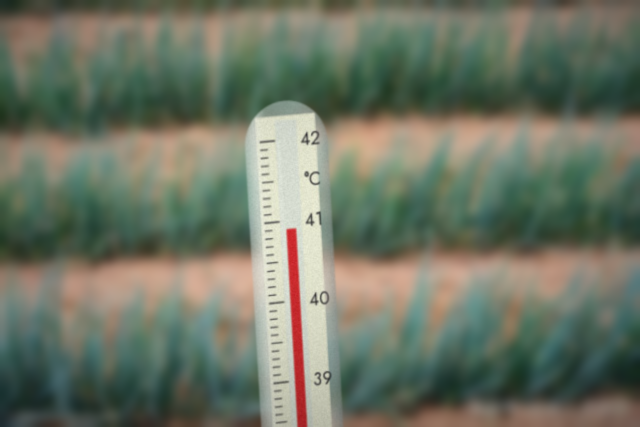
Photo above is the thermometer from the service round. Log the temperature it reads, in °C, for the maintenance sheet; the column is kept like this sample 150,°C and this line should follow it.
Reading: 40.9,°C
